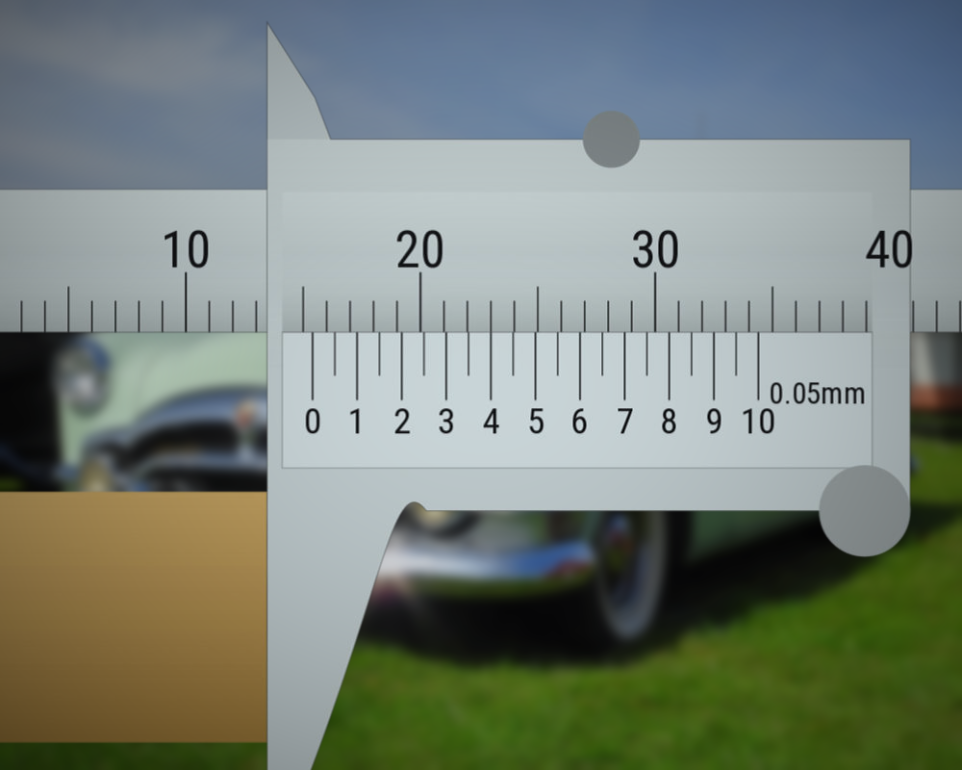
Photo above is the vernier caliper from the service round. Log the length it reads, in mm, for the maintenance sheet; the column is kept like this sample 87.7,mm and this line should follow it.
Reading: 15.40,mm
